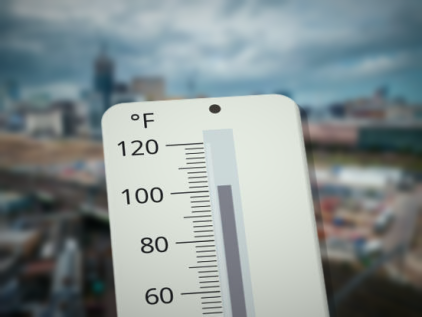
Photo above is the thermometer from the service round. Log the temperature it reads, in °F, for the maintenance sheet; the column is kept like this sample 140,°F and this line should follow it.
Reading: 102,°F
